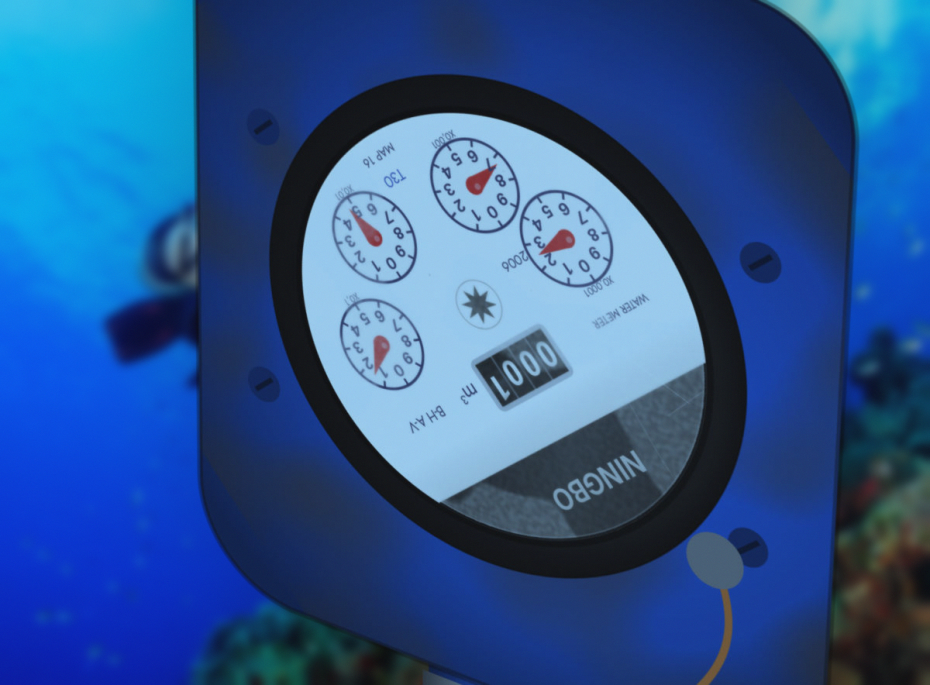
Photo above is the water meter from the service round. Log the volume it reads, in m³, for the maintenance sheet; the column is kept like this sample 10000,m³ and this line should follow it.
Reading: 1.1472,m³
